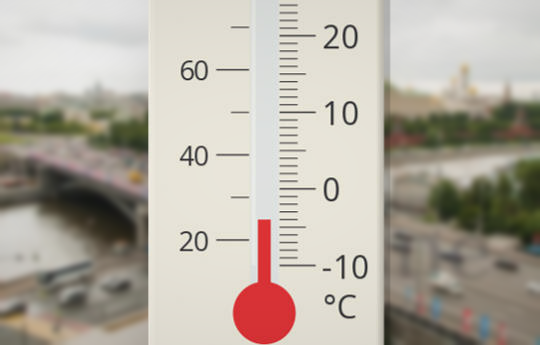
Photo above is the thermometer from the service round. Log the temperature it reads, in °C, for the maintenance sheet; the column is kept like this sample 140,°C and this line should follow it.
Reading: -4,°C
